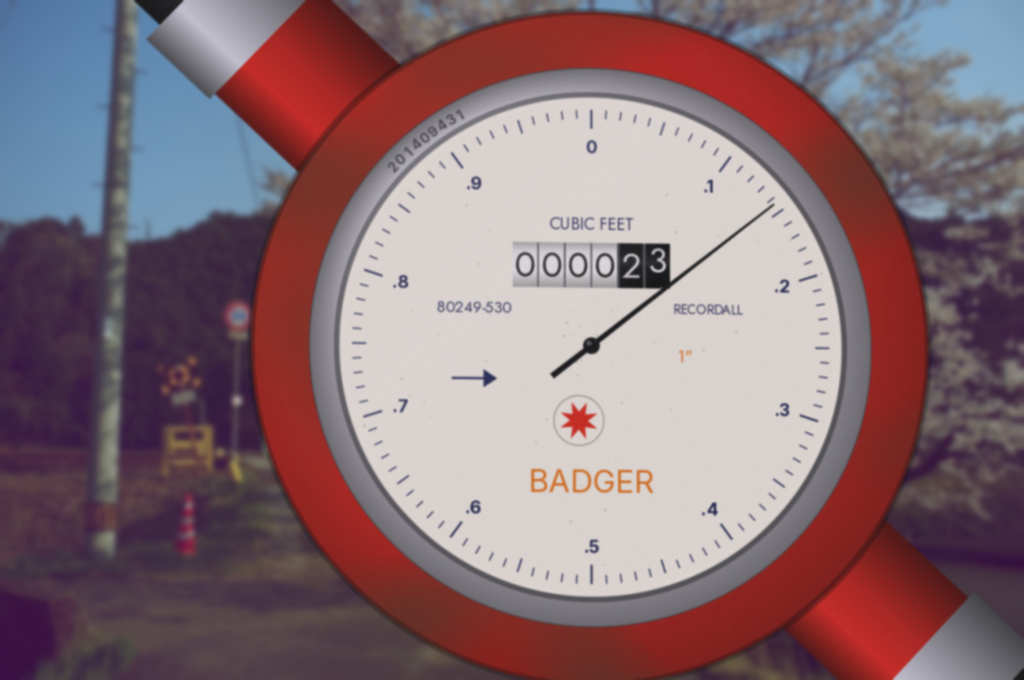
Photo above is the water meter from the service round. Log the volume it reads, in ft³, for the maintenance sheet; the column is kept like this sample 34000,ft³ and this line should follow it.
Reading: 23.14,ft³
